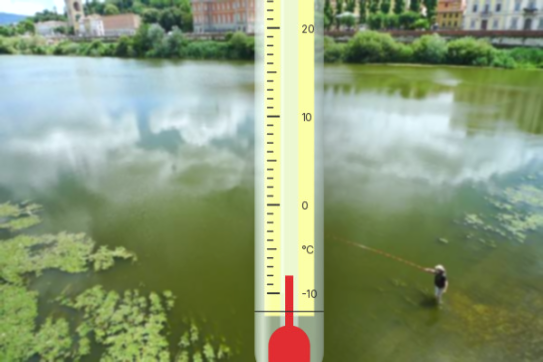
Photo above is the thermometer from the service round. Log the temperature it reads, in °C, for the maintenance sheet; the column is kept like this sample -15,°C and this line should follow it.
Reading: -8,°C
